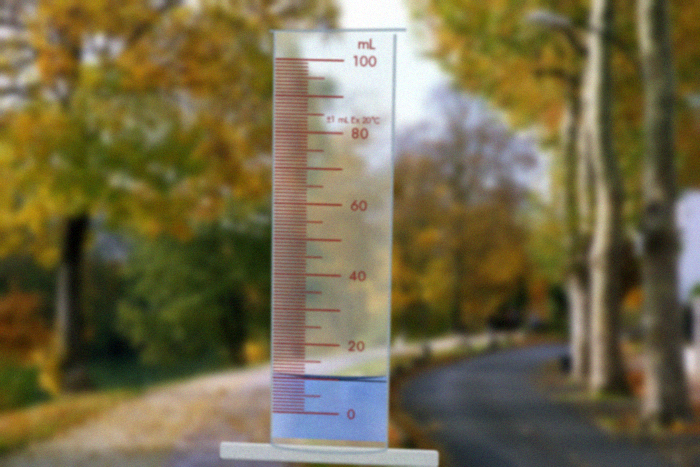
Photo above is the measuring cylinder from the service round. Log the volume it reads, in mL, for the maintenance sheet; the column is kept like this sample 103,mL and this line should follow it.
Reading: 10,mL
